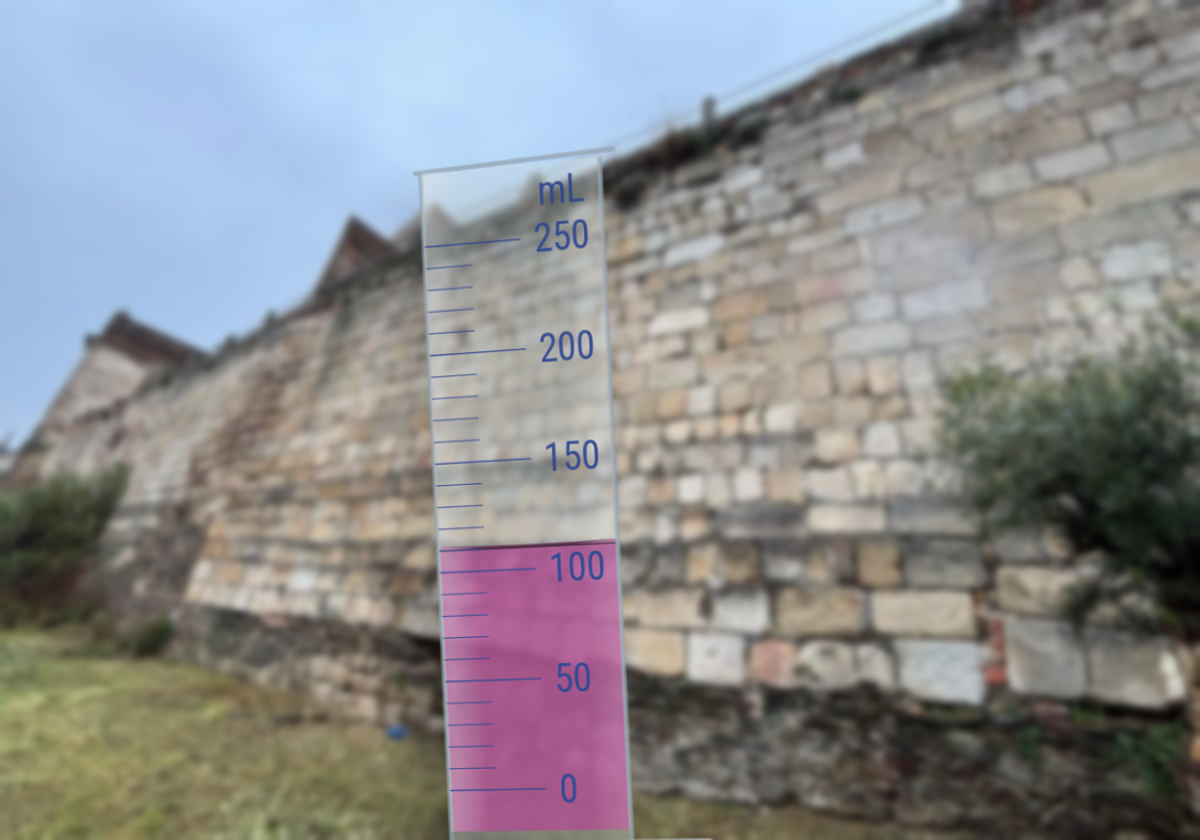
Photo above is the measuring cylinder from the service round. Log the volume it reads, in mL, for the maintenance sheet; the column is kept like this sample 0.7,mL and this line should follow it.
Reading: 110,mL
